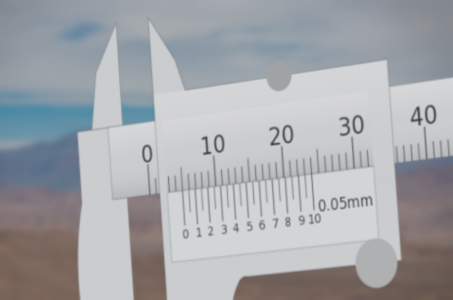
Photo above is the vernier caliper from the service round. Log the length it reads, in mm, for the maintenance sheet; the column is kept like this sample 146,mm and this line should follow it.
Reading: 5.0,mm
